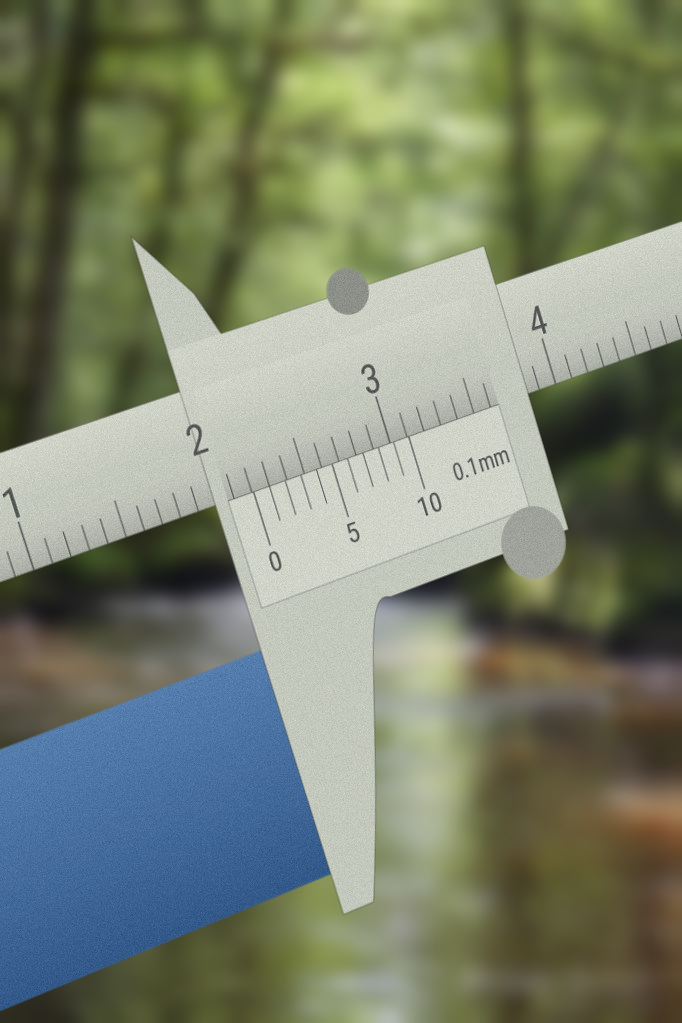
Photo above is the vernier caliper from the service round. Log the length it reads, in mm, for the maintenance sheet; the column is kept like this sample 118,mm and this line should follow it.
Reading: 22.1,mm
